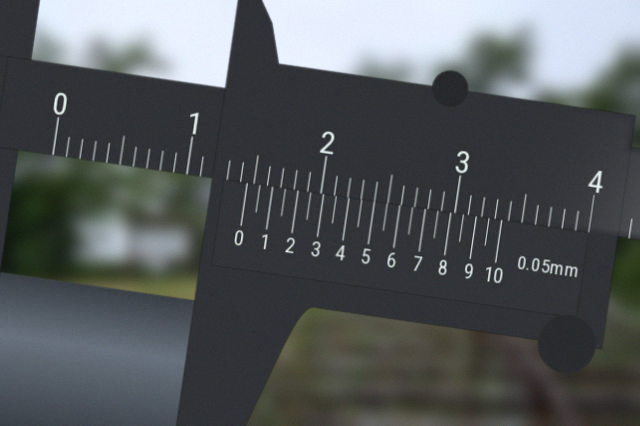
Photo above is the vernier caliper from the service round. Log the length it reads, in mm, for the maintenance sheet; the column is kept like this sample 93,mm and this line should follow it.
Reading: 14.5,mm
